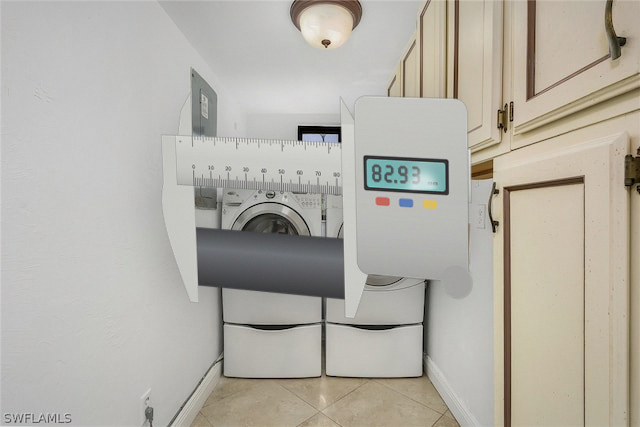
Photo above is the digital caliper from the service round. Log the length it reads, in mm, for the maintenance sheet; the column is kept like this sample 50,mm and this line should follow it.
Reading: 82.93,mm
